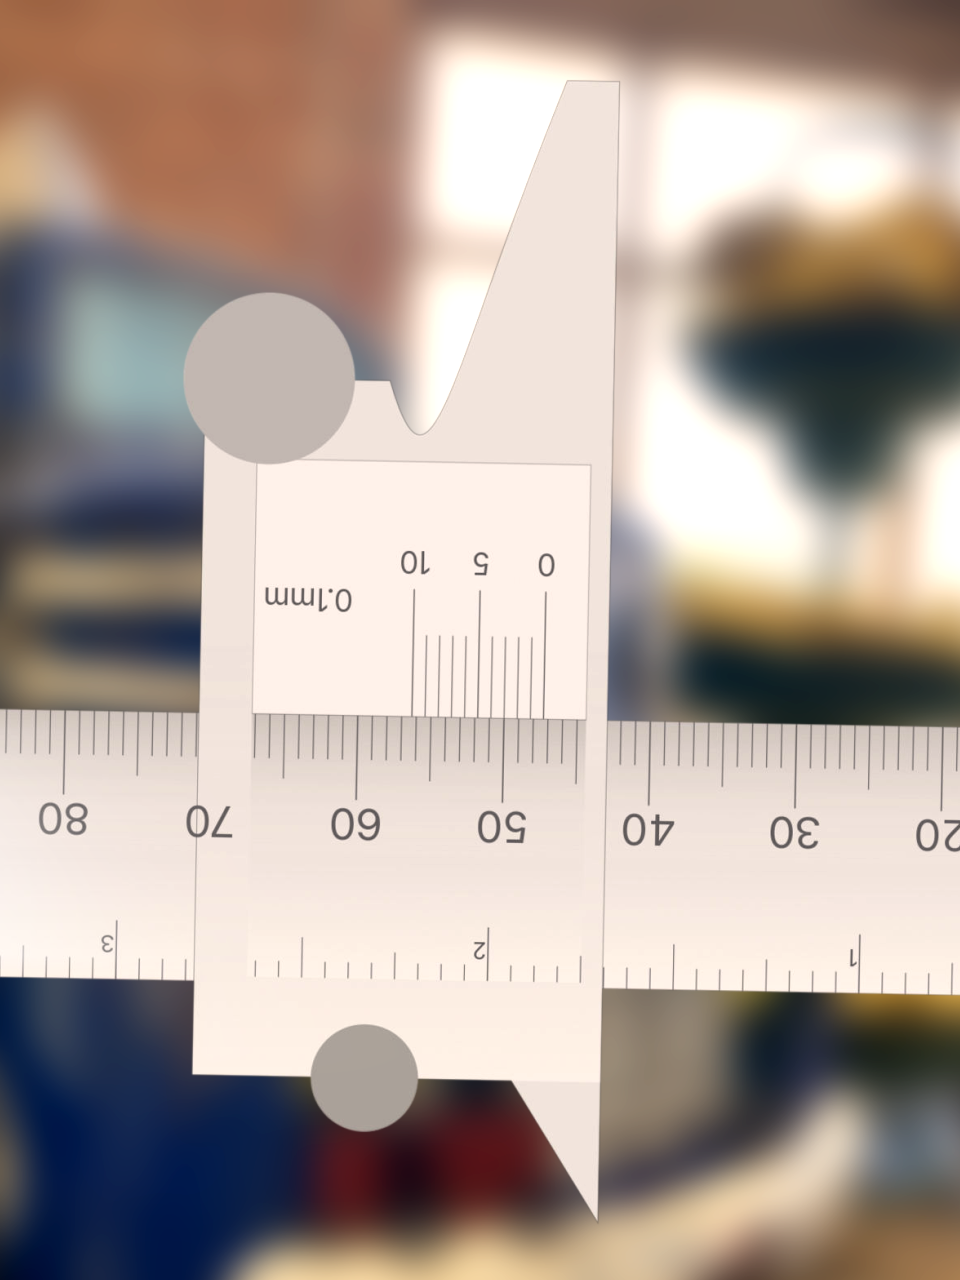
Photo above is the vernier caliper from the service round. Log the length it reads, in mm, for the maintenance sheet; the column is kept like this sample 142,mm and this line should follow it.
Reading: 47.3,mm
